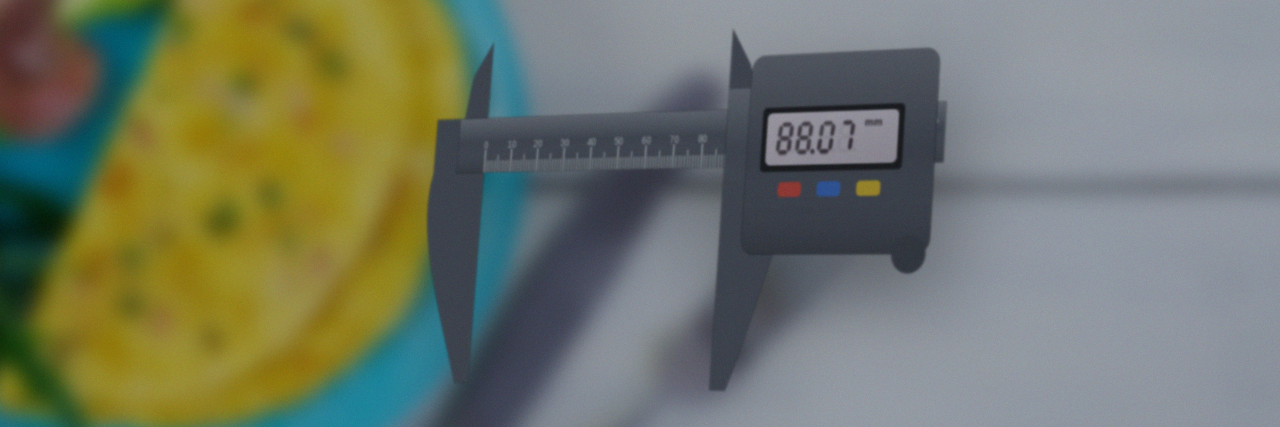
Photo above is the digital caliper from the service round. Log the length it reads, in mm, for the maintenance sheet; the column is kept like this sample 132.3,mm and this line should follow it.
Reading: 88.07,mm
